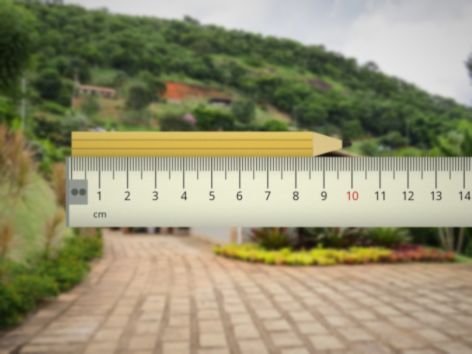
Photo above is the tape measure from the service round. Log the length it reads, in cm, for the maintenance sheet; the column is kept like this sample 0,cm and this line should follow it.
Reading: 10,cm
